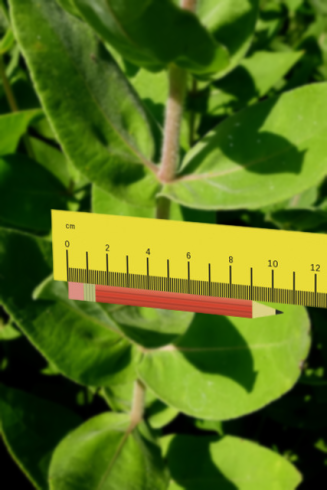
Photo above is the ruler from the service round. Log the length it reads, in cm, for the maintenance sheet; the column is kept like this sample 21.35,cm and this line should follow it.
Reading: 10.5,cm
